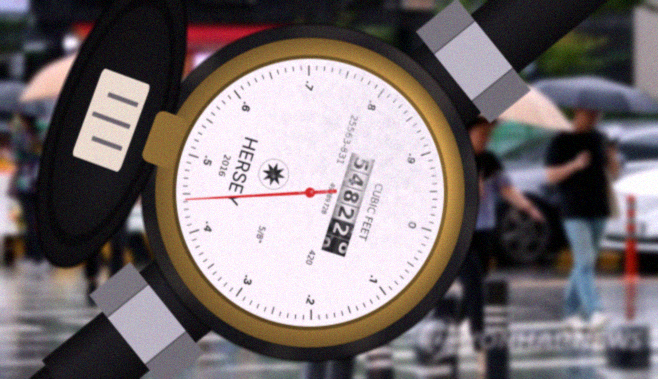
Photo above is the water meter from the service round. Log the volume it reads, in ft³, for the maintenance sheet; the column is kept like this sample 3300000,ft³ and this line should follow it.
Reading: 548228.44,ft³
